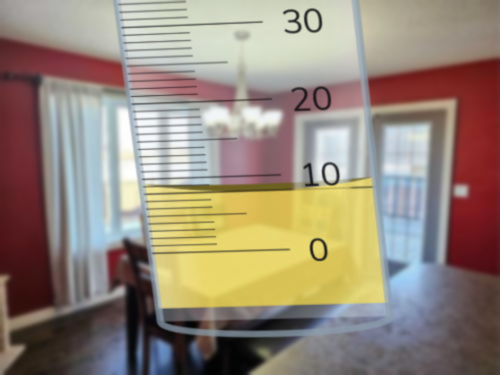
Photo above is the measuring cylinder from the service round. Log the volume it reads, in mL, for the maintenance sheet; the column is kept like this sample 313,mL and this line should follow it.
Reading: 8,mL
